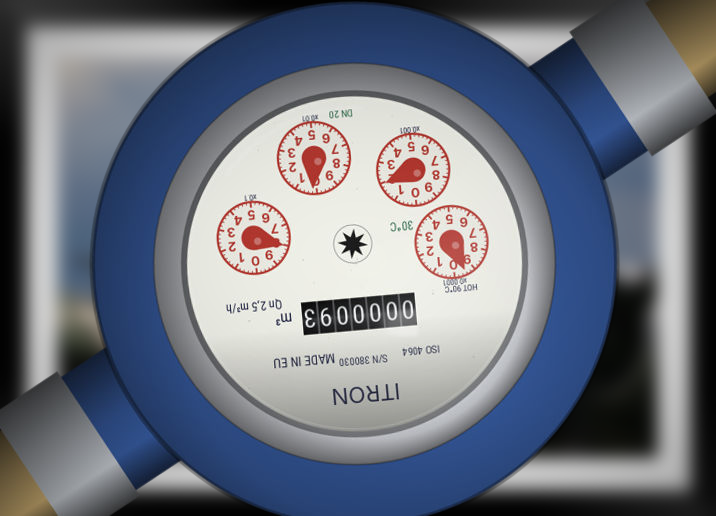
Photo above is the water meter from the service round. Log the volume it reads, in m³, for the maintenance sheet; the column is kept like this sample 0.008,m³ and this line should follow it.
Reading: 93.8019,m³
